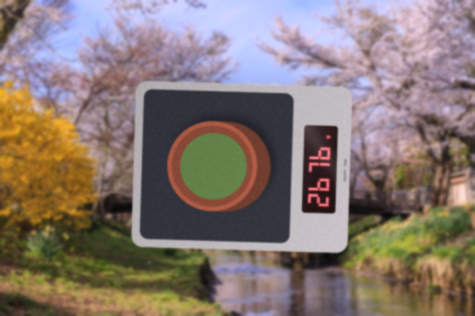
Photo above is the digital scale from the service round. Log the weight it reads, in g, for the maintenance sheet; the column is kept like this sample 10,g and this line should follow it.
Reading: 2676,g
